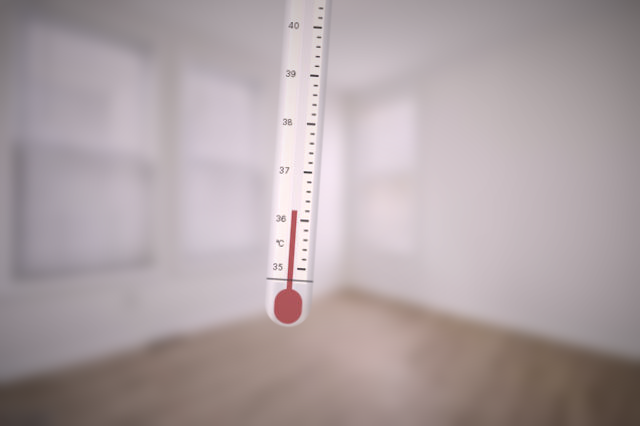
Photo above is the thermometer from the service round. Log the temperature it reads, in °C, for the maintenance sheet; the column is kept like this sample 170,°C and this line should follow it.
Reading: 36.2,°C
